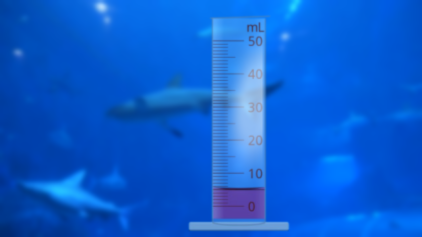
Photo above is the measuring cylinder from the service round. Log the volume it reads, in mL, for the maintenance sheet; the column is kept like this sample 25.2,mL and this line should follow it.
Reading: 5,mL
